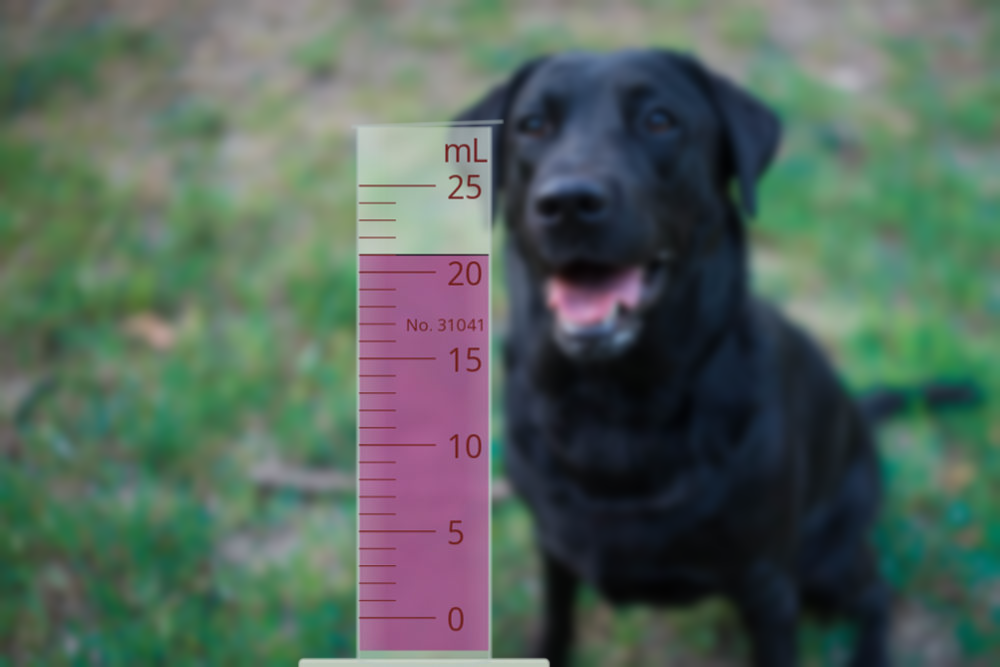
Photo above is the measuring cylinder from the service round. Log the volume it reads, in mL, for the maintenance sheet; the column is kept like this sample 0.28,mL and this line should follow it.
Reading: 21,mL
